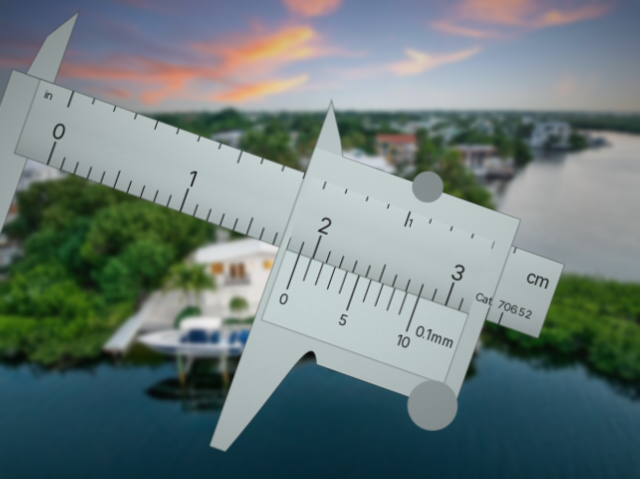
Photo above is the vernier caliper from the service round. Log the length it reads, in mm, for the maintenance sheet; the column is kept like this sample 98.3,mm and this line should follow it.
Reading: 19.0,mm
